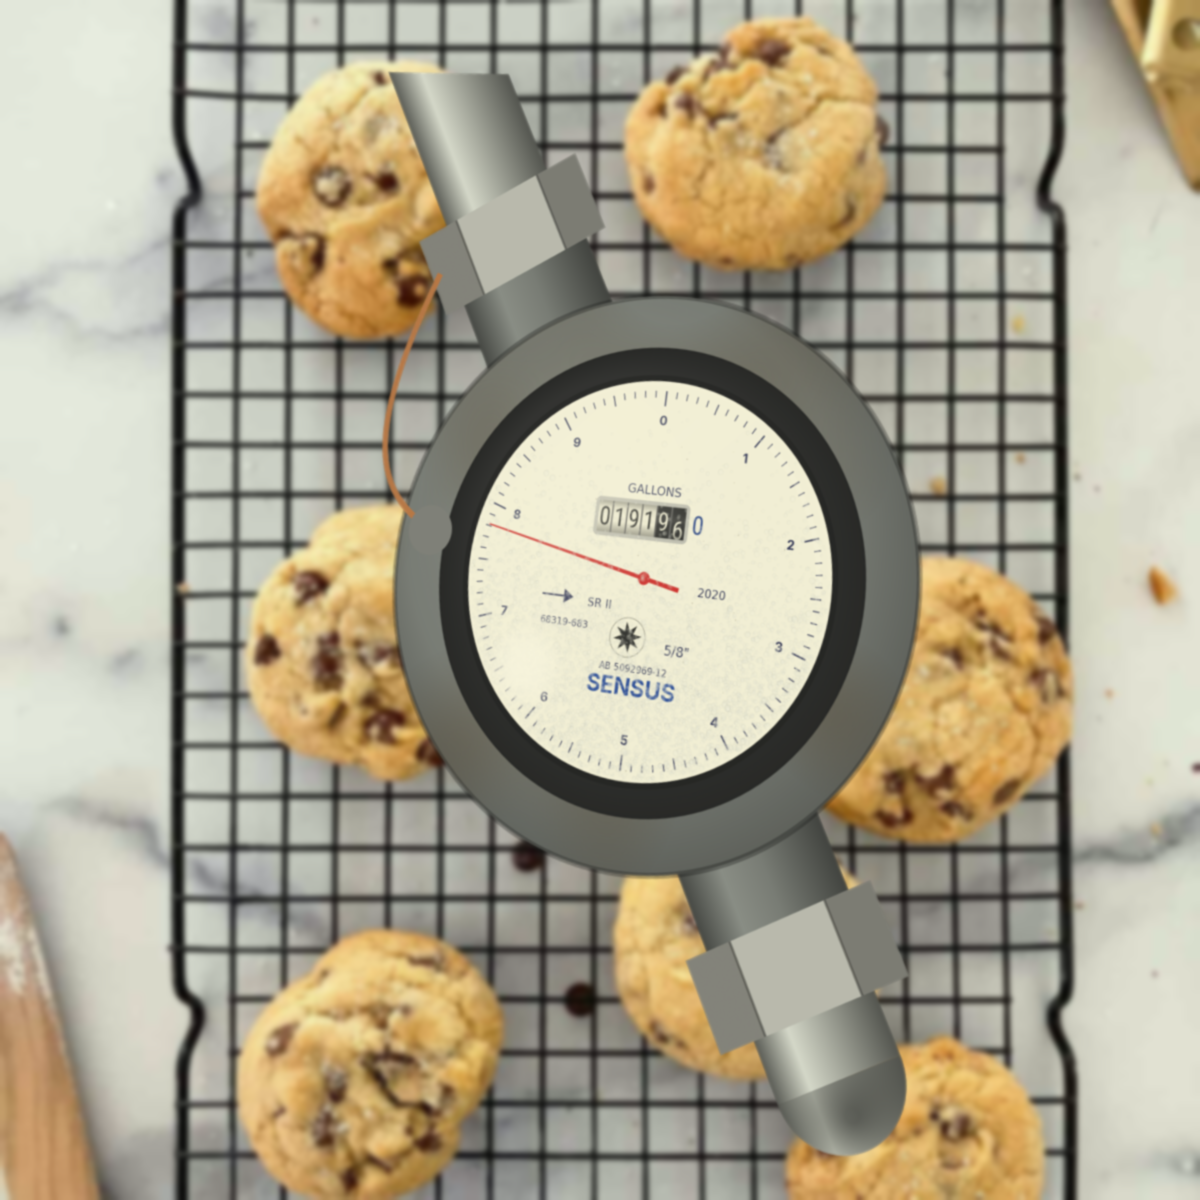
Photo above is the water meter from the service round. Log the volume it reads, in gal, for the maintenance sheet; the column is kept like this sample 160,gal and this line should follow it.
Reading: 191957.8,gal
